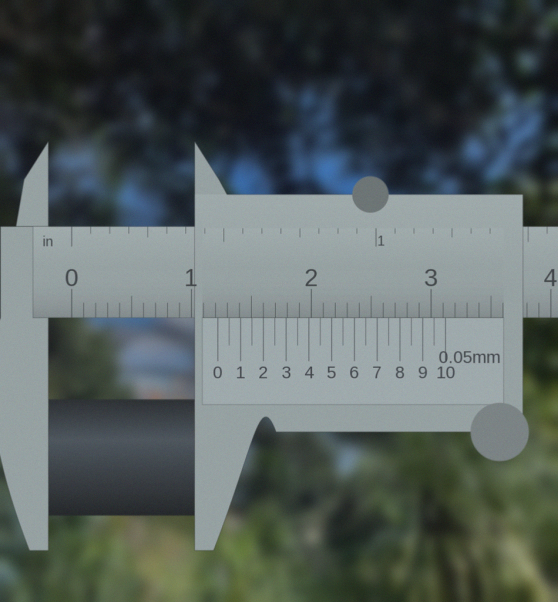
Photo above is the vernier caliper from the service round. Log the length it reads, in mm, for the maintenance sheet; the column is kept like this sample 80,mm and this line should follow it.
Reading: 12.2,mm
